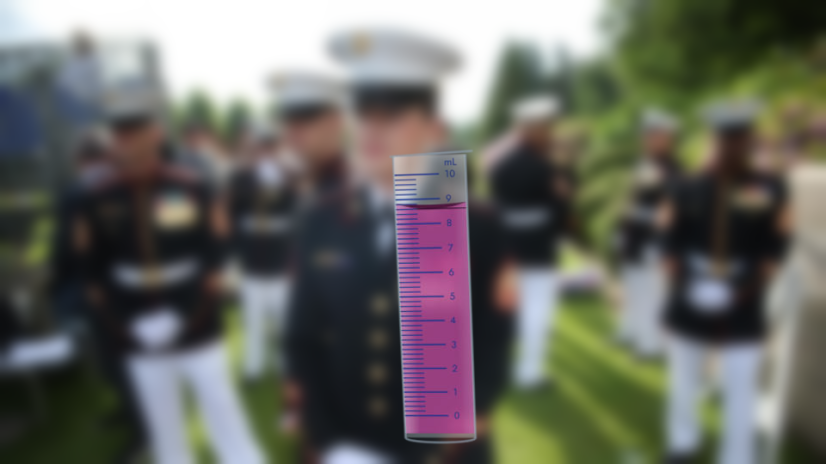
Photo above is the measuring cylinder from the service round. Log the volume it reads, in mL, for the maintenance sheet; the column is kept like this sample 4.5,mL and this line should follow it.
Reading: 8.6,mL
